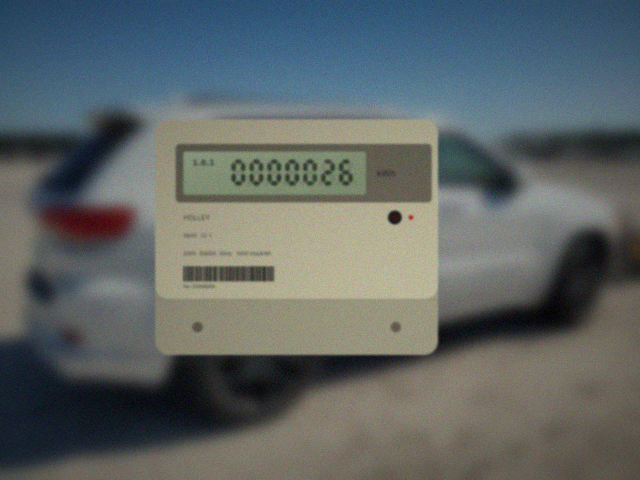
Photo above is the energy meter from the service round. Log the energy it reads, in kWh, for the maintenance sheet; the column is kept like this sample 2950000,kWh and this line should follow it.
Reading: 26,kWh
